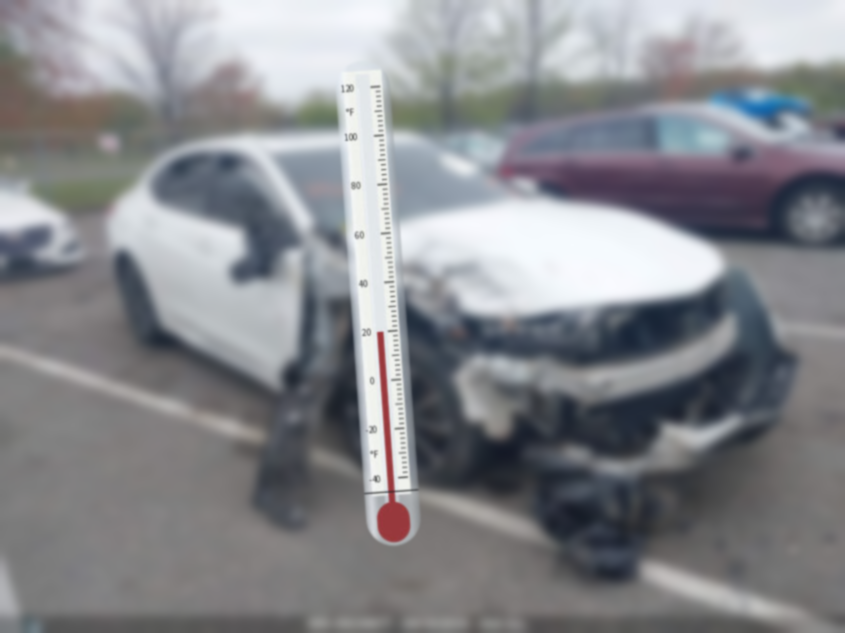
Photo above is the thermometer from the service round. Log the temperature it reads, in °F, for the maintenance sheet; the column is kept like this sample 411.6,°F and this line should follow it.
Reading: 20,°F
